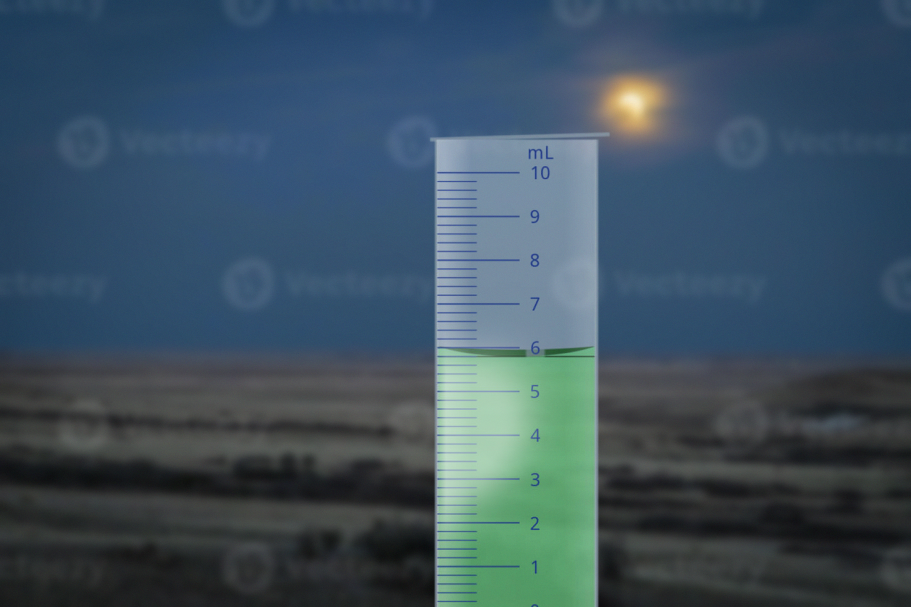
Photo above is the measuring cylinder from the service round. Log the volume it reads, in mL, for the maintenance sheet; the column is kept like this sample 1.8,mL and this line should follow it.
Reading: 5.8,mL
